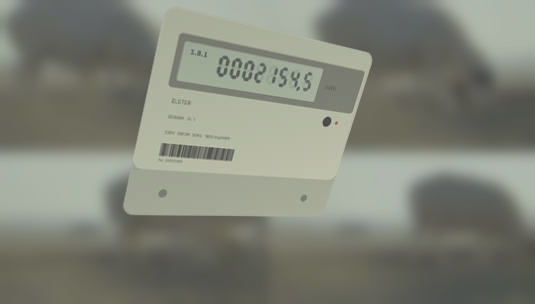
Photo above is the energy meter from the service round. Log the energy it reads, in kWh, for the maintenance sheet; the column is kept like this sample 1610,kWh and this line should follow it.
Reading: 2154.5,kWh
